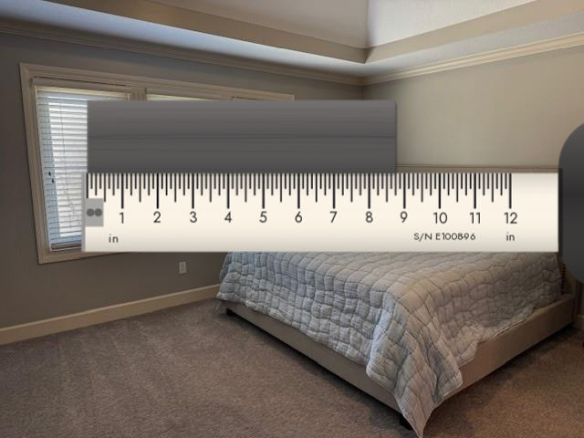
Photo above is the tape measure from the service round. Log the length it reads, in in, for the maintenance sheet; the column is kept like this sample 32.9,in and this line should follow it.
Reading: 8.75,in
